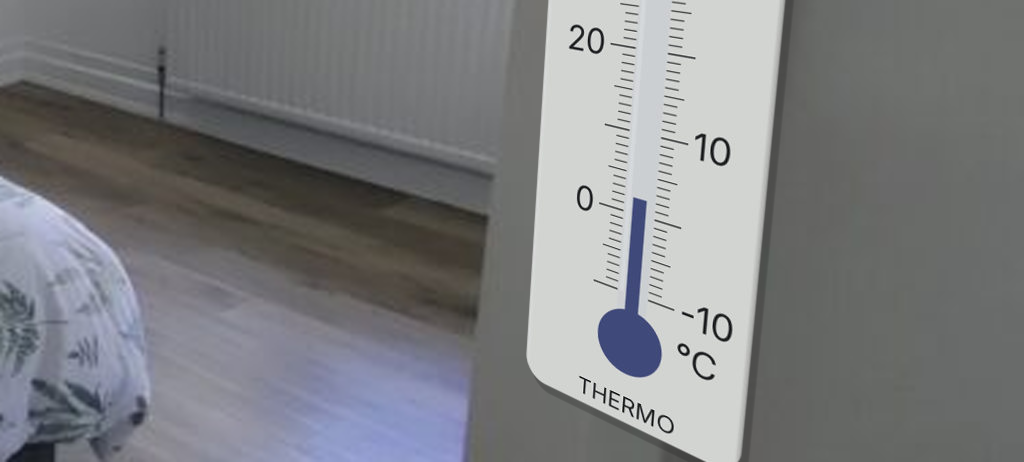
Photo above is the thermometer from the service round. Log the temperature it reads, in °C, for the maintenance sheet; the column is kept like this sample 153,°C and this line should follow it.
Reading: 2,°C
